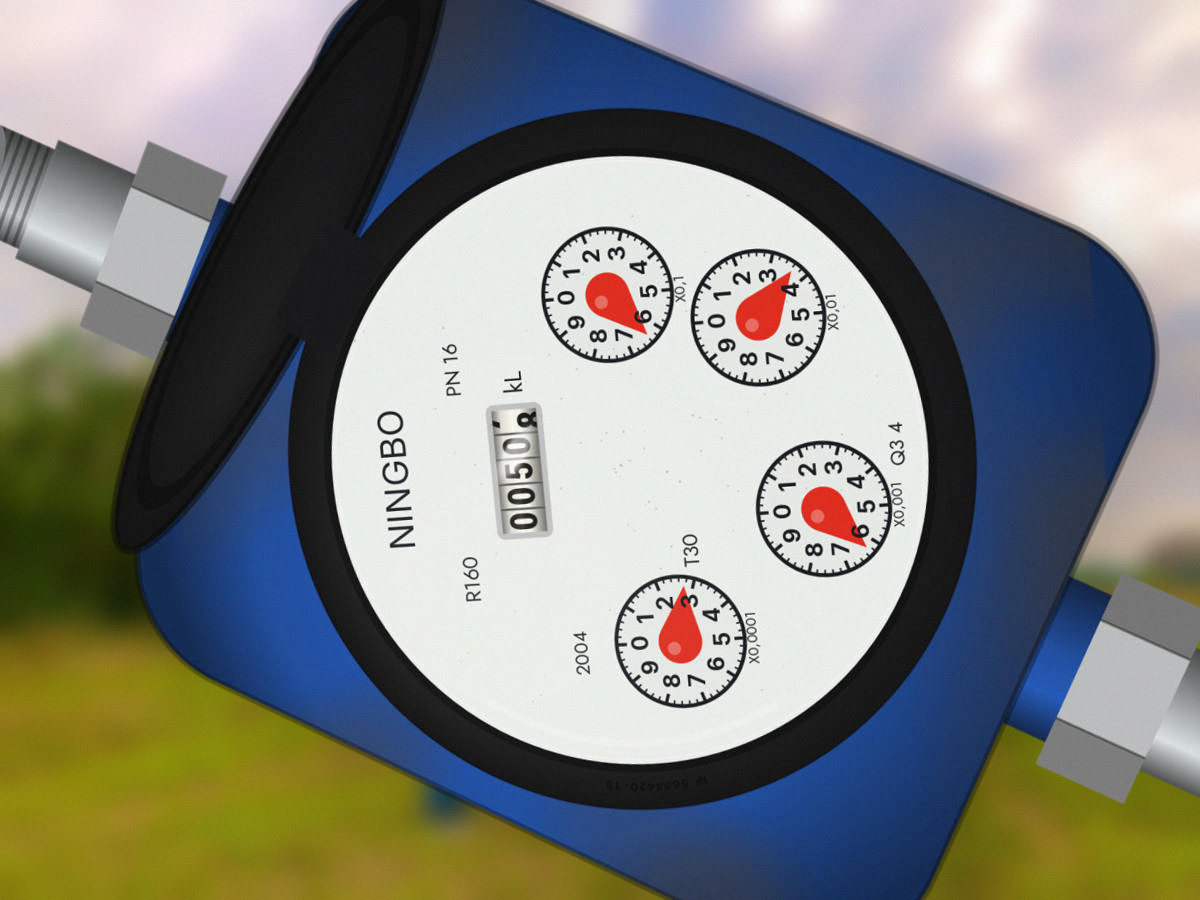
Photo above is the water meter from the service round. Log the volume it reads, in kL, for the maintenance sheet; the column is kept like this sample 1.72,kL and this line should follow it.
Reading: 507.6362,kL
